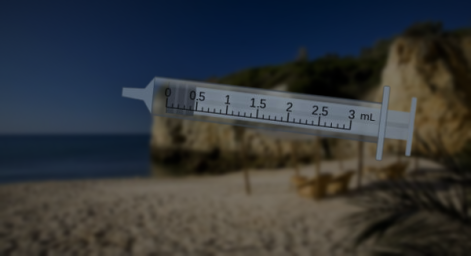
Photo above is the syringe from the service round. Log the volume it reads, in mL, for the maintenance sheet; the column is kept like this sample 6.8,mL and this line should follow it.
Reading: 0,mL
